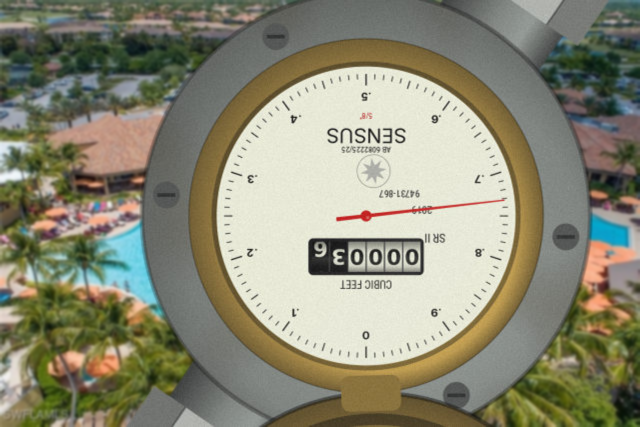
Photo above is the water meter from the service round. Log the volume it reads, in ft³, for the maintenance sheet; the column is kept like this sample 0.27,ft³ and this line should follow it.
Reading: 35.73,ft³
